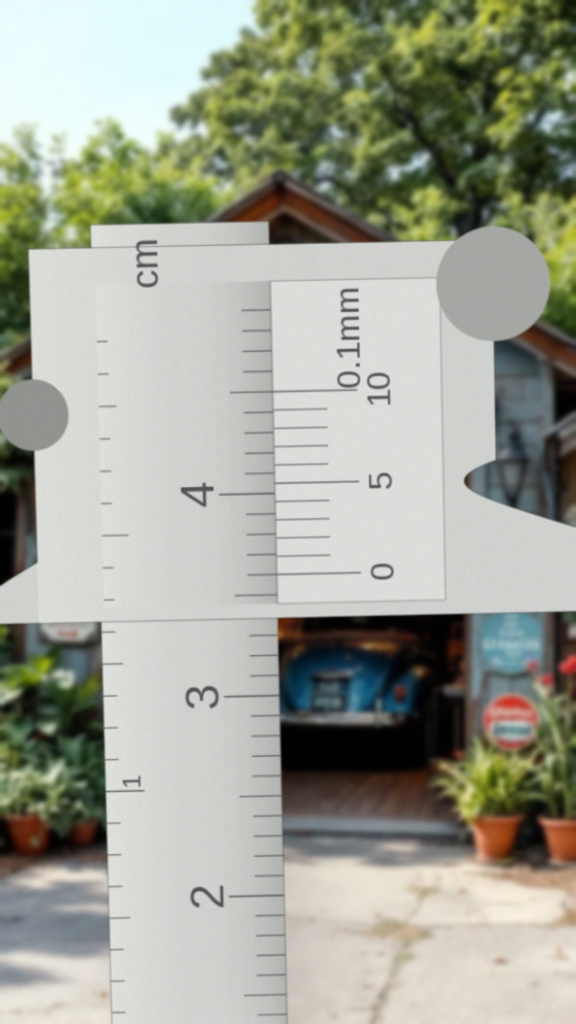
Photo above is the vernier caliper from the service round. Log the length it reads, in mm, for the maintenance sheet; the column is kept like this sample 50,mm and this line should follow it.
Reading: 36.0,mm
